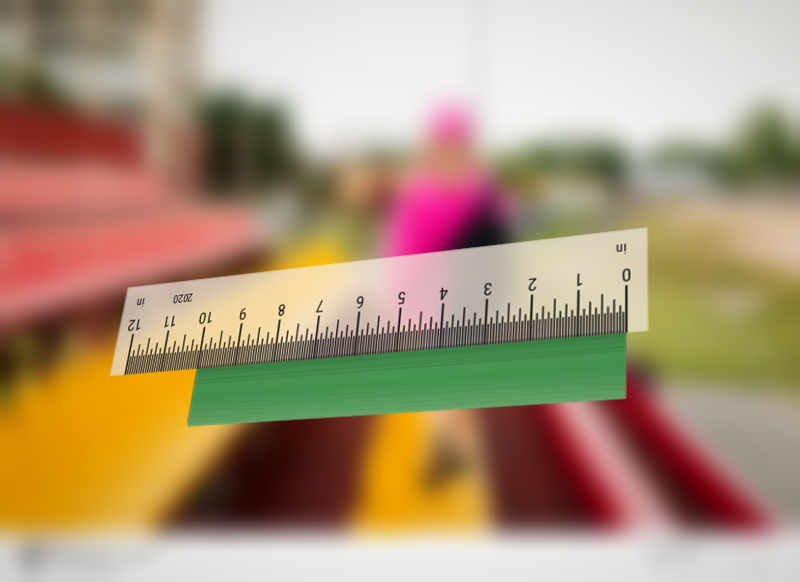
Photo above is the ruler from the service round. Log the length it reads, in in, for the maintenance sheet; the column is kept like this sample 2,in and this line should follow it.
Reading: 10,in
